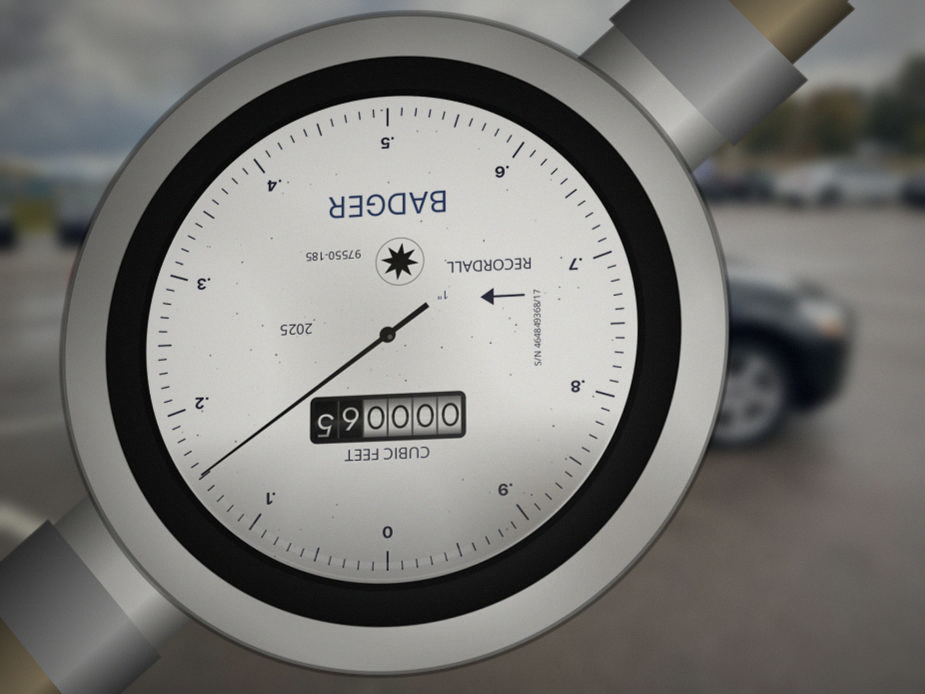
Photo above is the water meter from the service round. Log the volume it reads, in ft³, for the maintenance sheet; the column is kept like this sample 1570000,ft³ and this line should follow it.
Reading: 65.15,ft³
